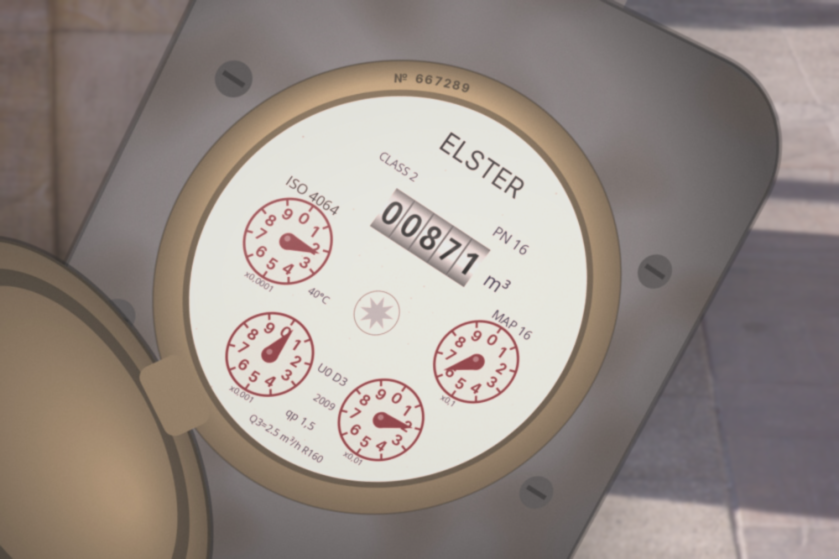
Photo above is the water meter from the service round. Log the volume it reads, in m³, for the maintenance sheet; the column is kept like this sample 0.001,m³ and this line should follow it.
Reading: 871.6202,m³
